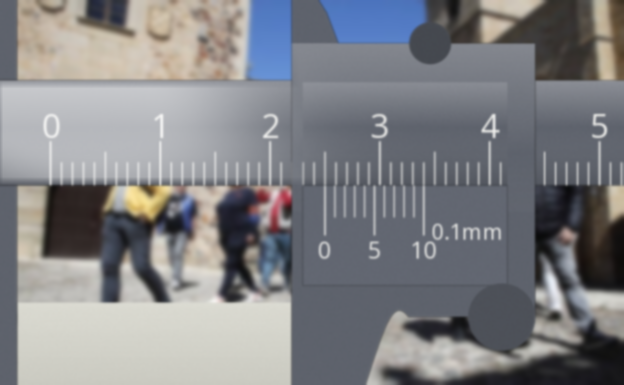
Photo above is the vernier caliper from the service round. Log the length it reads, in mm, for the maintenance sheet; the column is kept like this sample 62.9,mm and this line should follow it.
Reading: 25.0,mm
